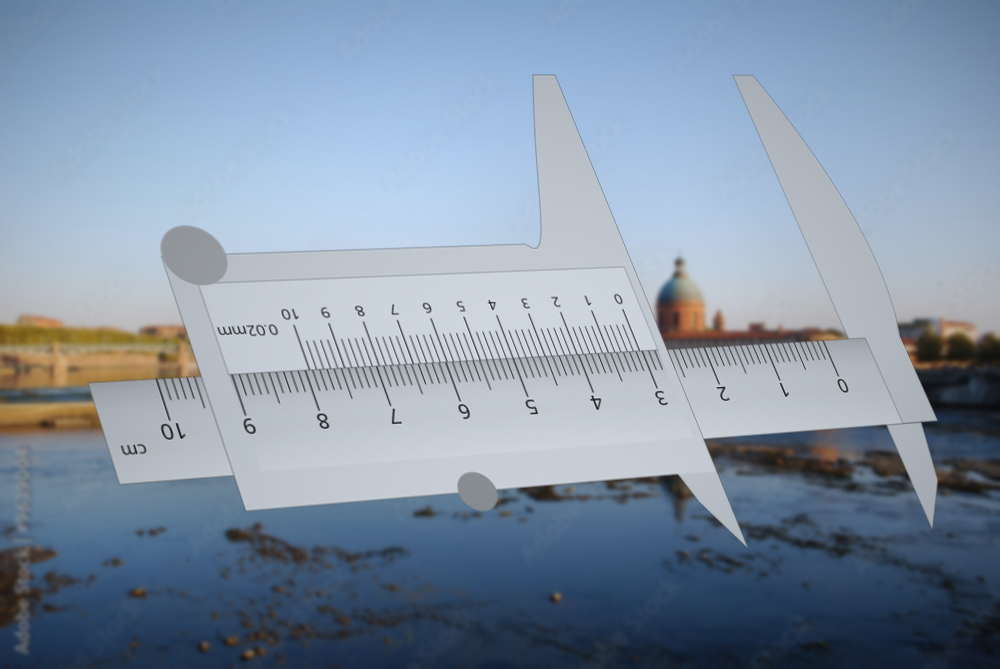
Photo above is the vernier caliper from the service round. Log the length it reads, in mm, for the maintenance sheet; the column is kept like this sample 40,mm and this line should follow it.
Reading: 30.4,mm
